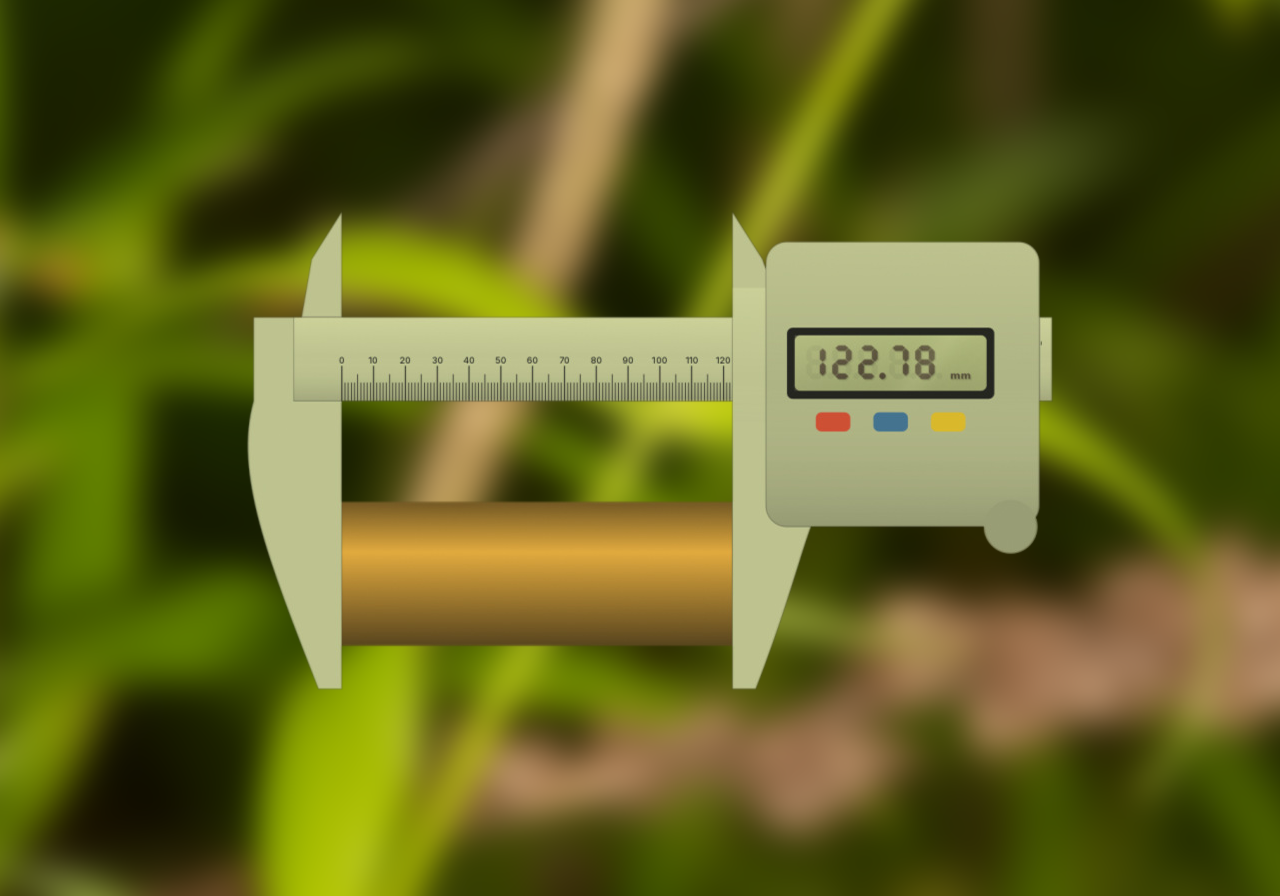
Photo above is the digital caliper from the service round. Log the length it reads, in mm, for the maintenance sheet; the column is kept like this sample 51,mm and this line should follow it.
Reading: 122.78,mm
